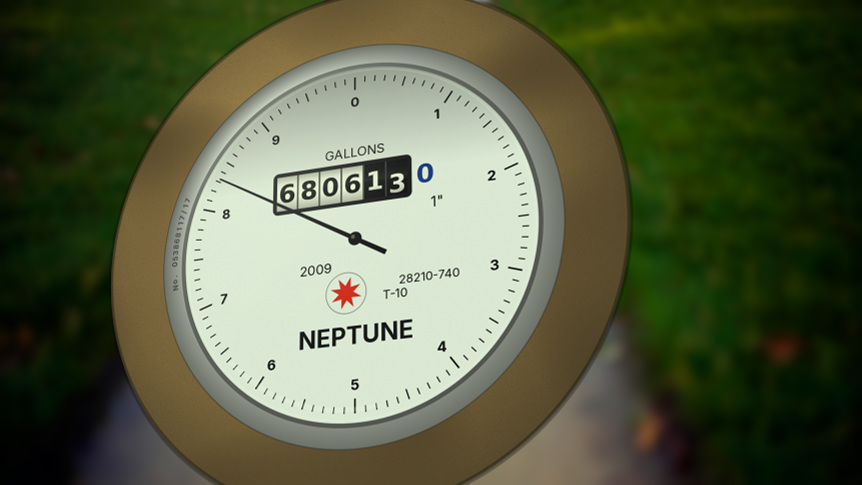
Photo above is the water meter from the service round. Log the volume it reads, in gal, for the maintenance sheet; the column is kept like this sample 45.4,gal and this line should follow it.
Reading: 6806128.3,gal
